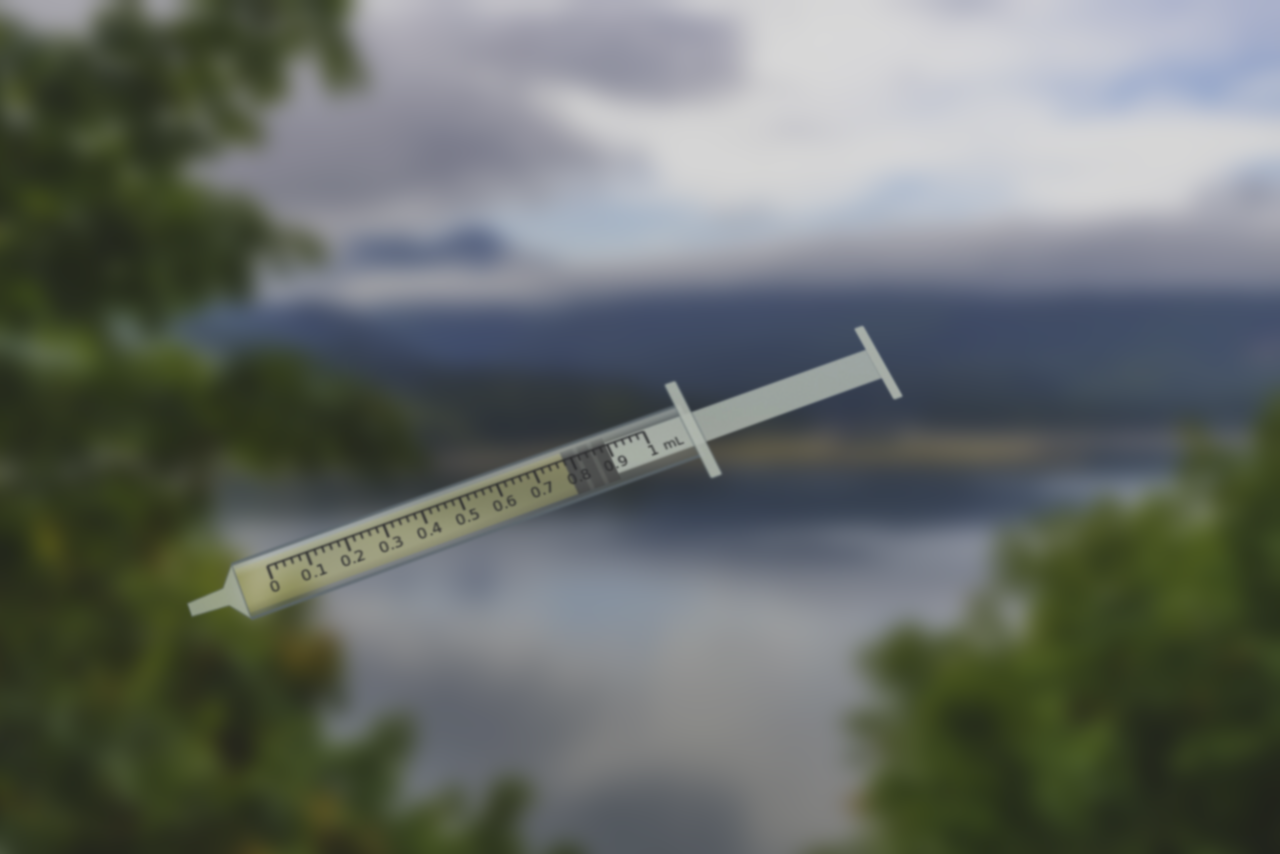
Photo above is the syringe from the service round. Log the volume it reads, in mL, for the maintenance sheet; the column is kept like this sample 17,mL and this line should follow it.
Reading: 0.78,mL
